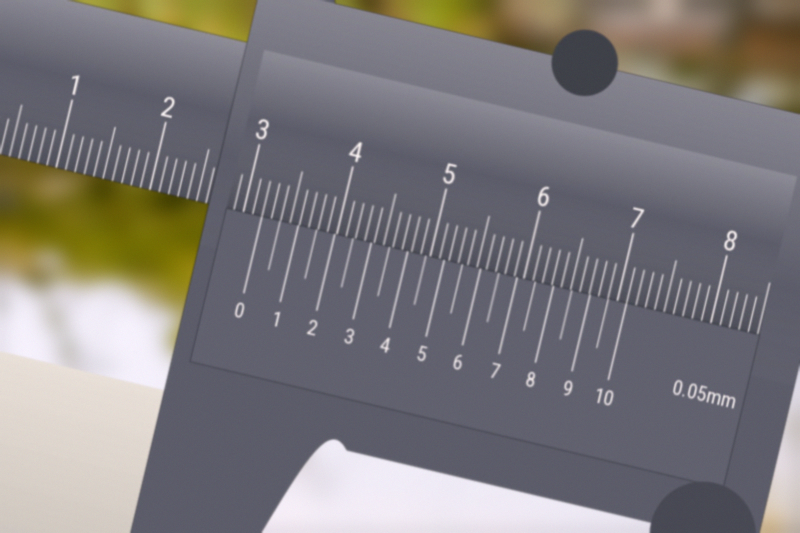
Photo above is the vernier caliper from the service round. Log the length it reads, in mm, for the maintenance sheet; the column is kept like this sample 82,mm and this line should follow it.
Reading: 32.0,mm
